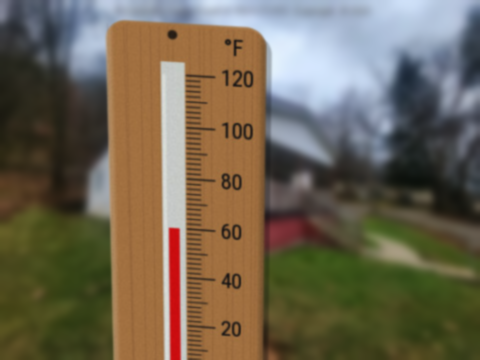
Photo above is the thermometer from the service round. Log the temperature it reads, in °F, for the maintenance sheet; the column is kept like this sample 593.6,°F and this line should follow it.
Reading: 60,°F
